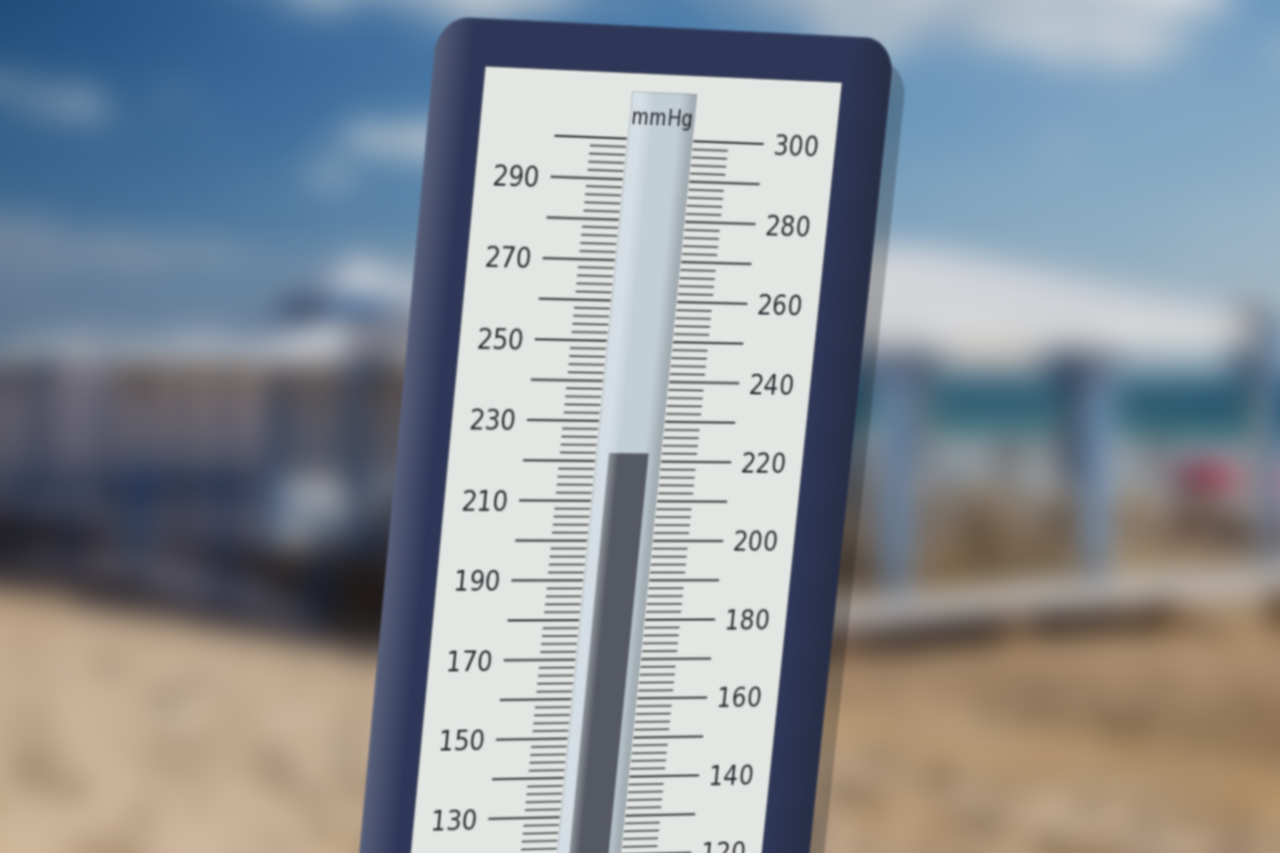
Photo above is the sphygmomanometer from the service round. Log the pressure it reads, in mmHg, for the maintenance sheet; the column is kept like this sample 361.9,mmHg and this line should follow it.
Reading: 222,mmHg
